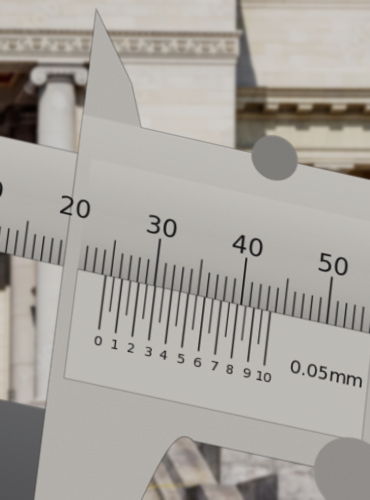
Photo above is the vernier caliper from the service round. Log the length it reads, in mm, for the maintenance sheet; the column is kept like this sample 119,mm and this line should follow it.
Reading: 24.4,mm
